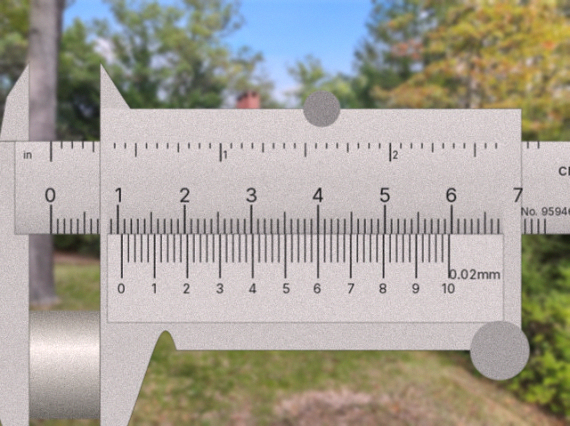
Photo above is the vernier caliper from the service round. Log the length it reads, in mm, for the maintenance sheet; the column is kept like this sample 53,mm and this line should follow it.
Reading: 10.6,mm
